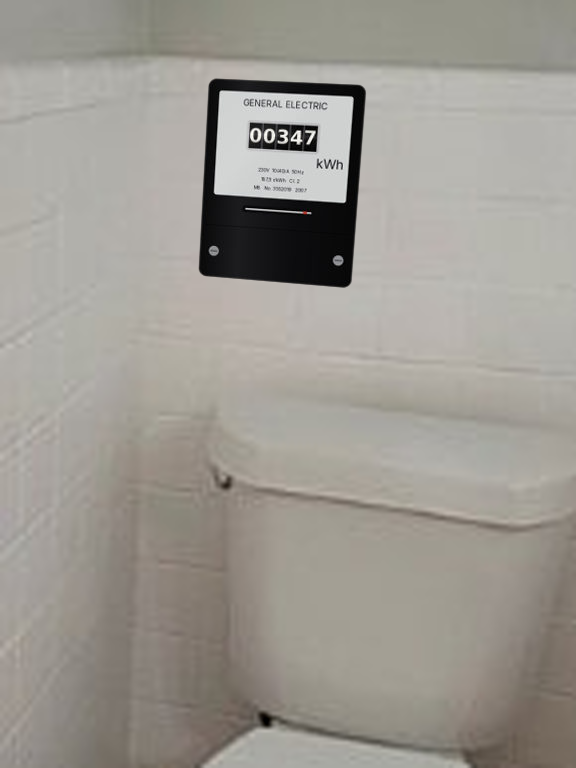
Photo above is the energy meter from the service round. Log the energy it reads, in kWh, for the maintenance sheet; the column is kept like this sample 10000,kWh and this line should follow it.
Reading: 347,kWh
